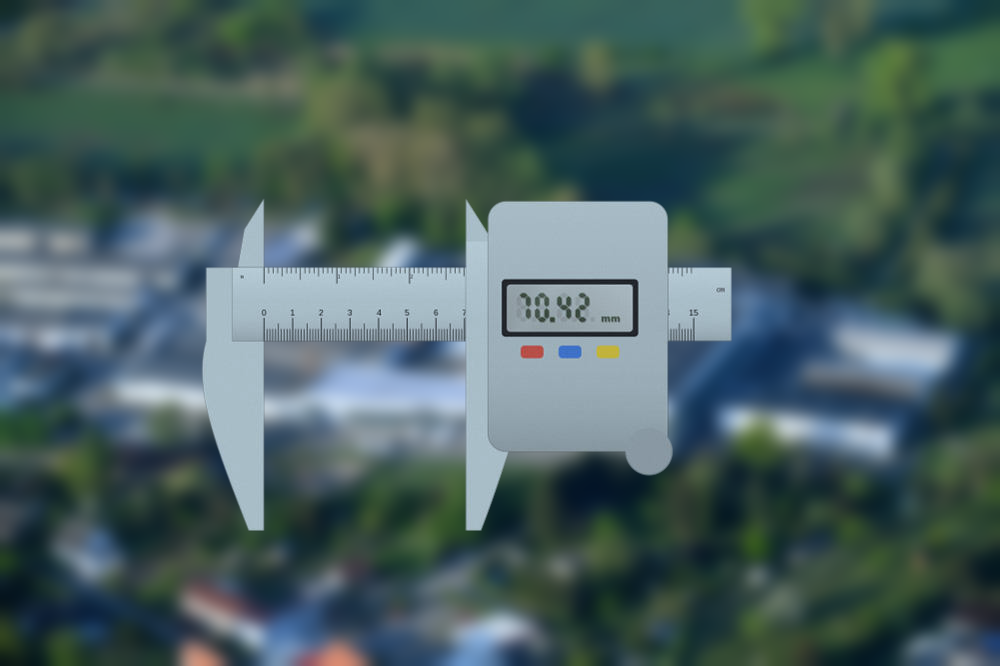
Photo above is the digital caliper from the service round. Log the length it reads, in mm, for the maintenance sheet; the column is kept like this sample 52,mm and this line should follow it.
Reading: 70.42,mm
